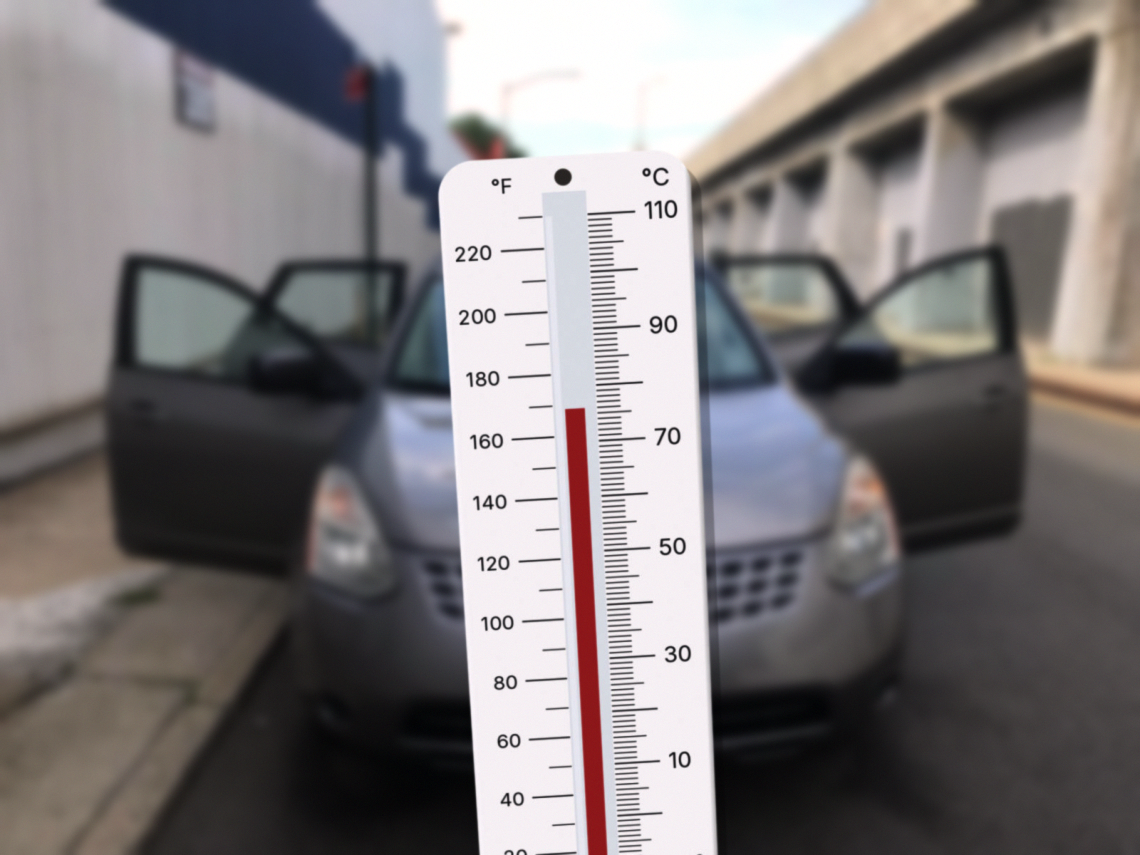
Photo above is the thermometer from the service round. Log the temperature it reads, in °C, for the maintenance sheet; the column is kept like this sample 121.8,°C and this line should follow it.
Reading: 76,°C
